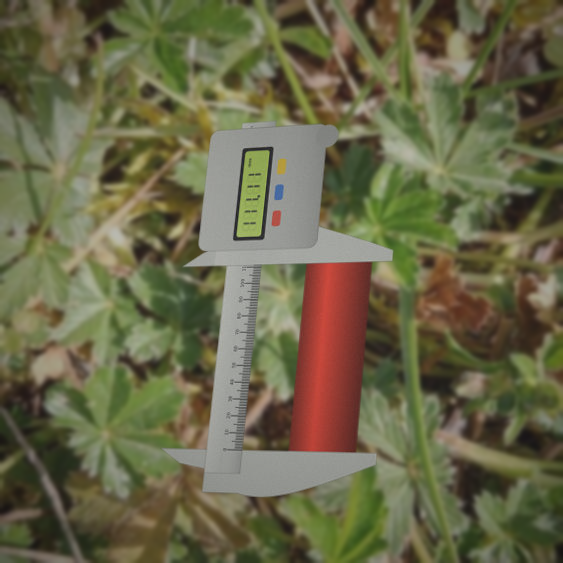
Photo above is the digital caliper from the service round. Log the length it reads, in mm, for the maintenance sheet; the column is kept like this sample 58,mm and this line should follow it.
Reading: 111.11,mm
